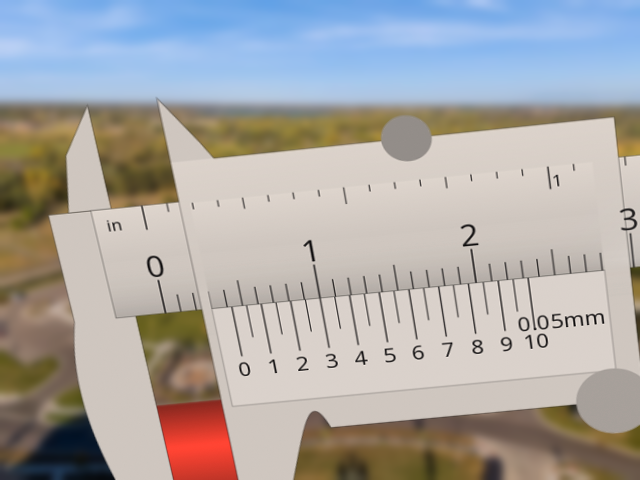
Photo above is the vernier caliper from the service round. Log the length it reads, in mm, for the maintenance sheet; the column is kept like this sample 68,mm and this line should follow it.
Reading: 4.3,mm
